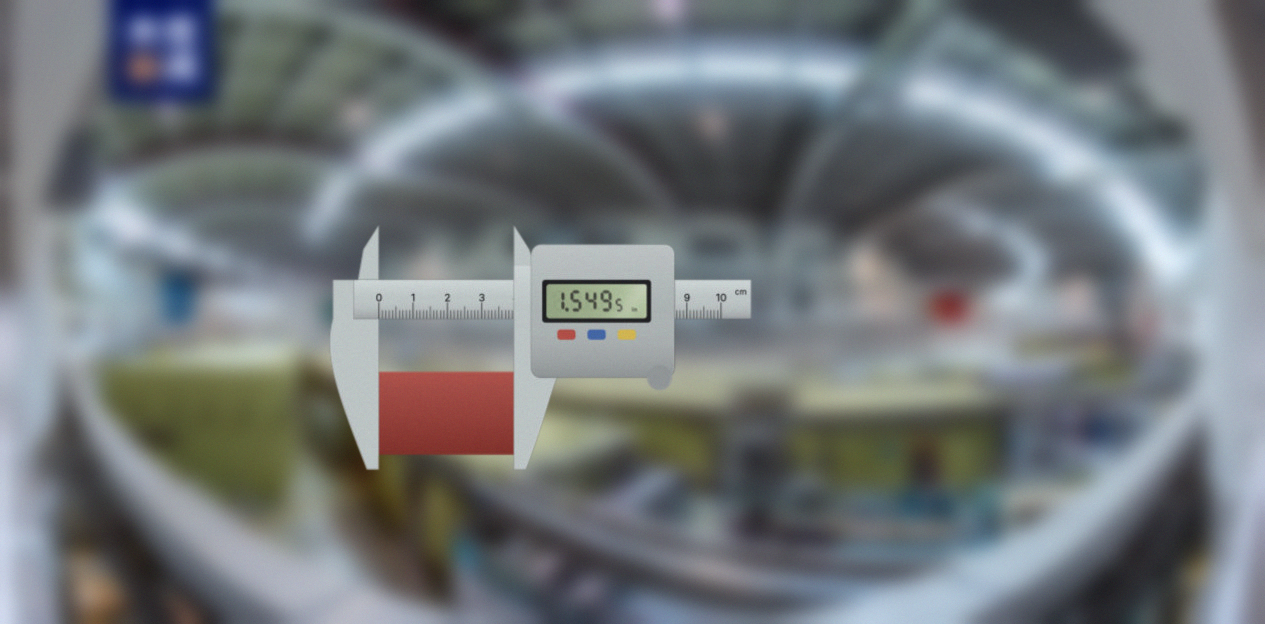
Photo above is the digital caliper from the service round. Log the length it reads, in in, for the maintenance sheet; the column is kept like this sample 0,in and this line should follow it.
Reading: 1.5495,in
